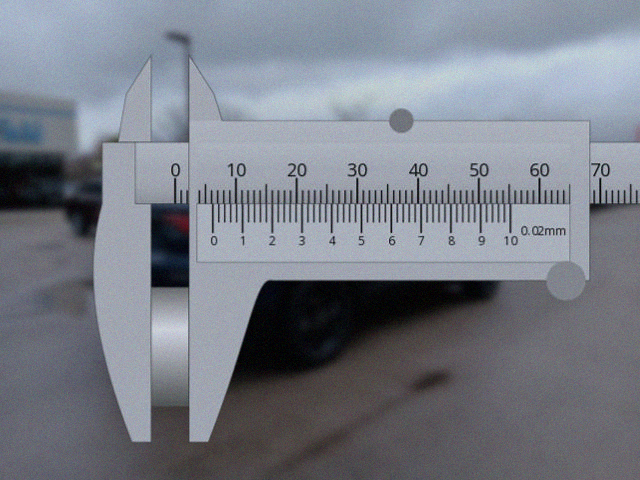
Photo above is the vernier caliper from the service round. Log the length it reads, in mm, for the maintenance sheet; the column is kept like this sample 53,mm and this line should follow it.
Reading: 6.2,mm
